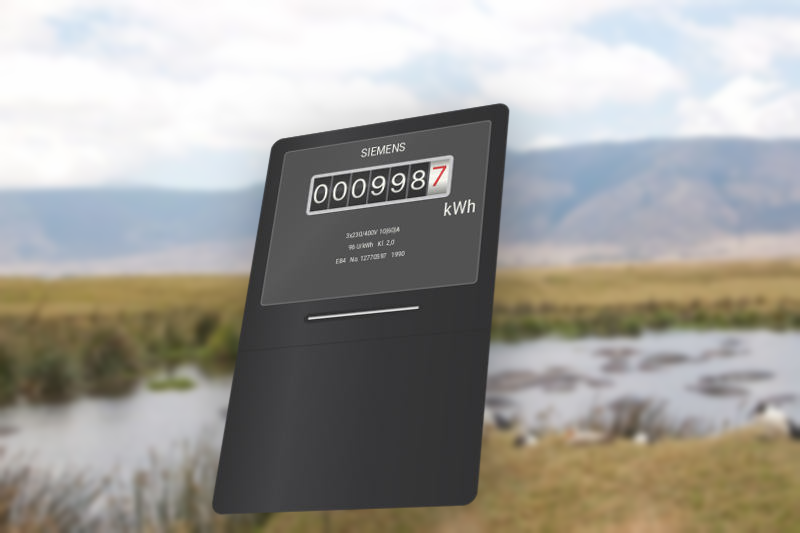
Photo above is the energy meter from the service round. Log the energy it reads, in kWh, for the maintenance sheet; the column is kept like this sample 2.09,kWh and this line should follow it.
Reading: 998.7,kWh
